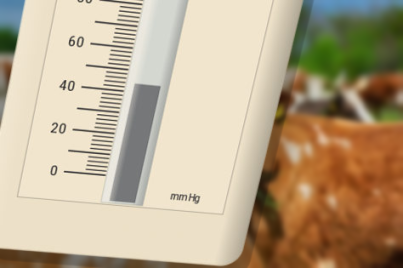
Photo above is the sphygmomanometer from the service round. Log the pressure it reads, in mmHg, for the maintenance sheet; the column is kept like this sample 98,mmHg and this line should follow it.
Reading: 44,mmHg
